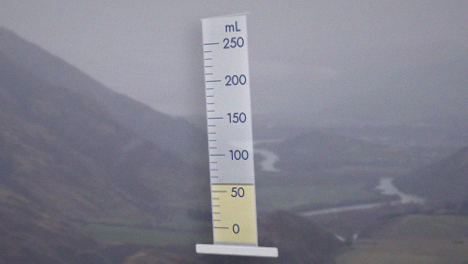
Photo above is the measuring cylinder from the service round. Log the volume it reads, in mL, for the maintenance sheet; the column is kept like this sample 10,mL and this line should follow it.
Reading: 60,mL
